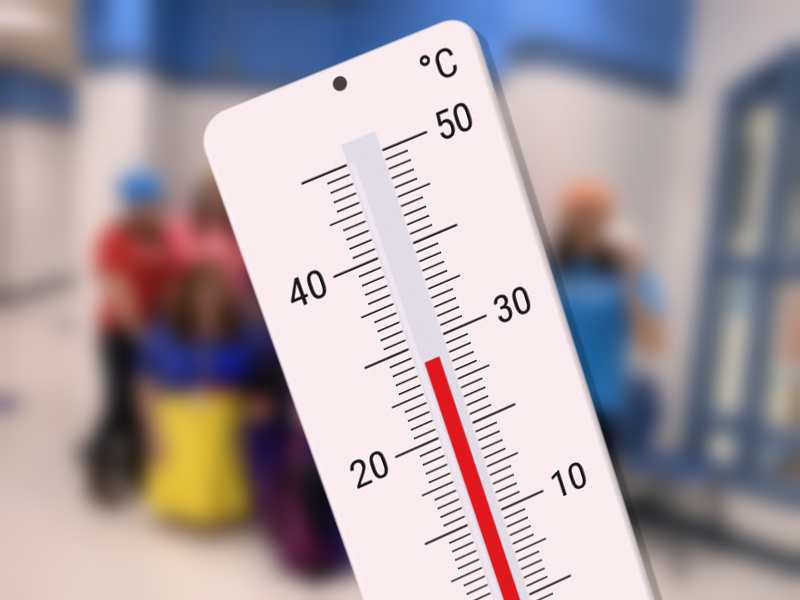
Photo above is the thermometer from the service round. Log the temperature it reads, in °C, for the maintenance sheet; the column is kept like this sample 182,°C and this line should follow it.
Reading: 28,°C
